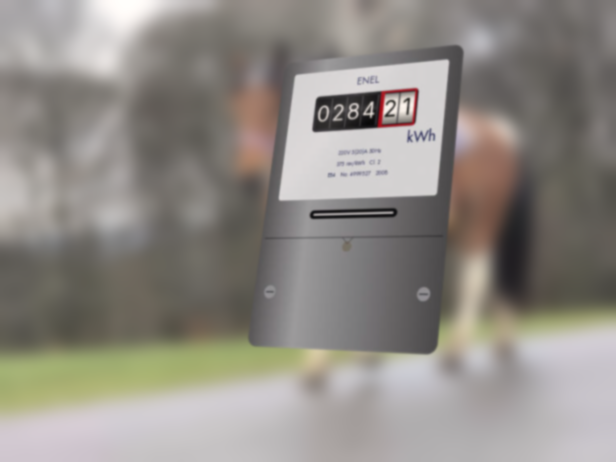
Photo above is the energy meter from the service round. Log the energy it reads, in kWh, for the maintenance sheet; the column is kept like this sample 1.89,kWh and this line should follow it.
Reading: 284.21,kWh
